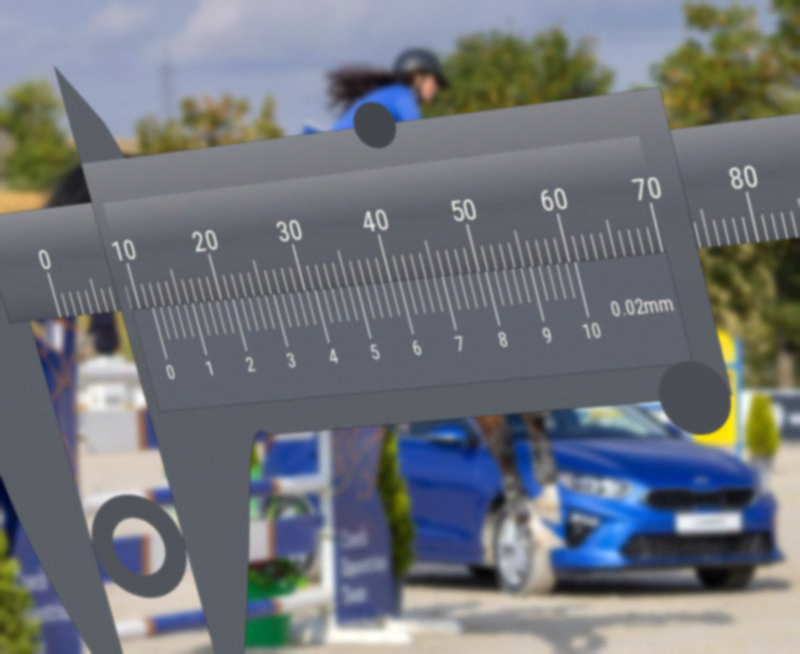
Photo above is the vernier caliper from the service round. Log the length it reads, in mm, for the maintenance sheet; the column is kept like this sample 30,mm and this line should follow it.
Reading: 11.6,mm
